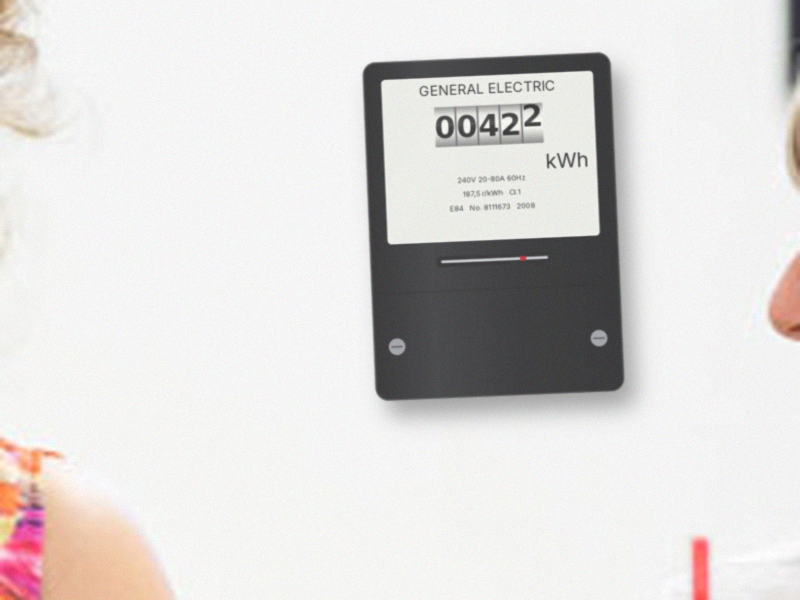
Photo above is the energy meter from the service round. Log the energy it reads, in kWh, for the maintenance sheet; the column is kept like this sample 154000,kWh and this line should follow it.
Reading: 422,kWh
